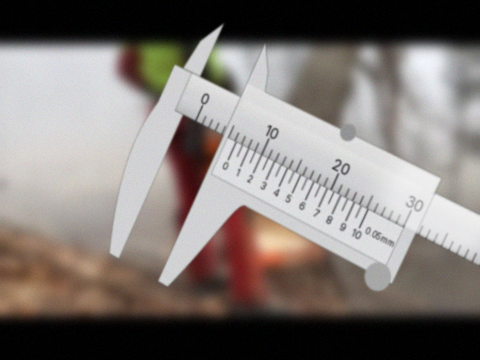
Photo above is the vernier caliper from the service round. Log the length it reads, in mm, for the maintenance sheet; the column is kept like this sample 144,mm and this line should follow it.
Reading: 6.2,mm
